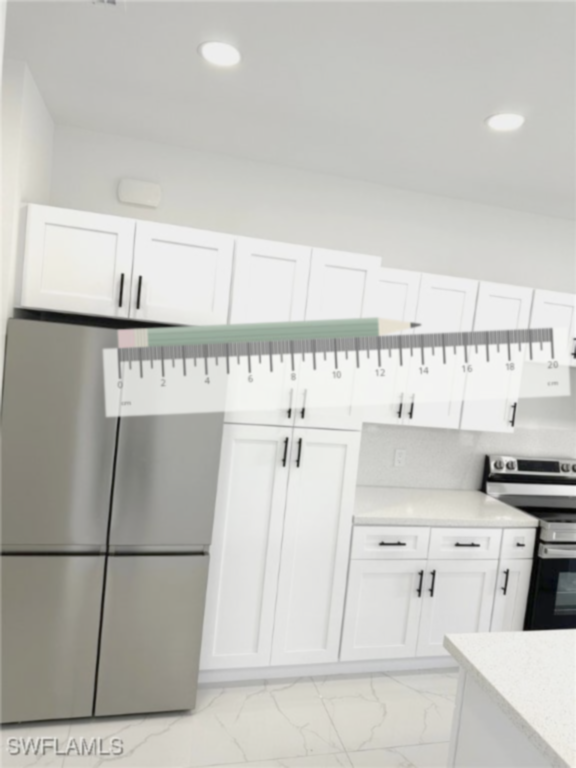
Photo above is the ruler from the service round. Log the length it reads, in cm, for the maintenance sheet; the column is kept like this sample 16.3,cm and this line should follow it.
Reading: 14,cm
